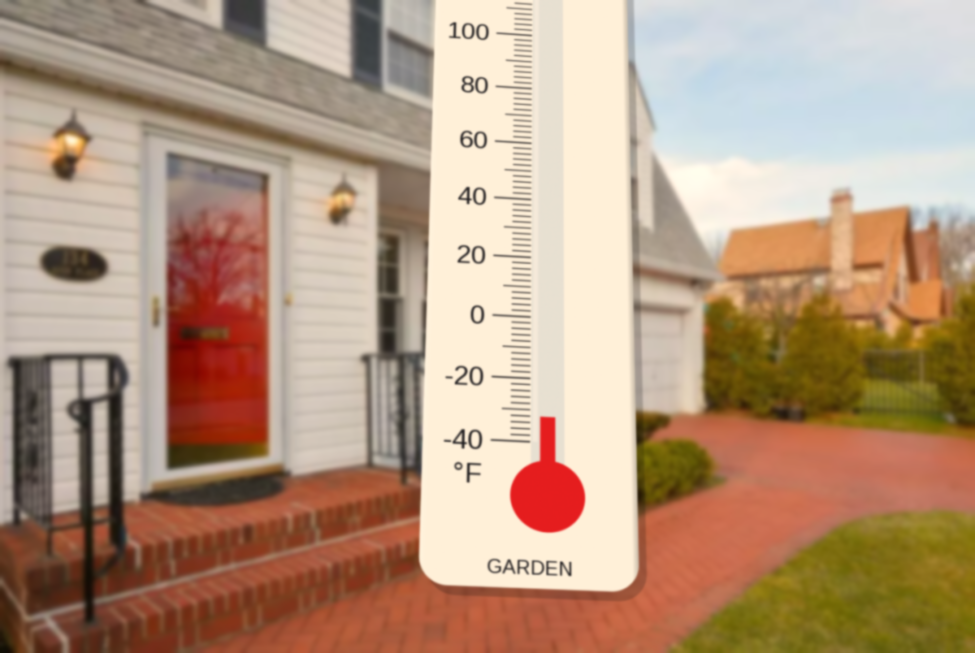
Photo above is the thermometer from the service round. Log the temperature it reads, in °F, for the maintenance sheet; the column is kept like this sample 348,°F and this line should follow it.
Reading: -32,°F
